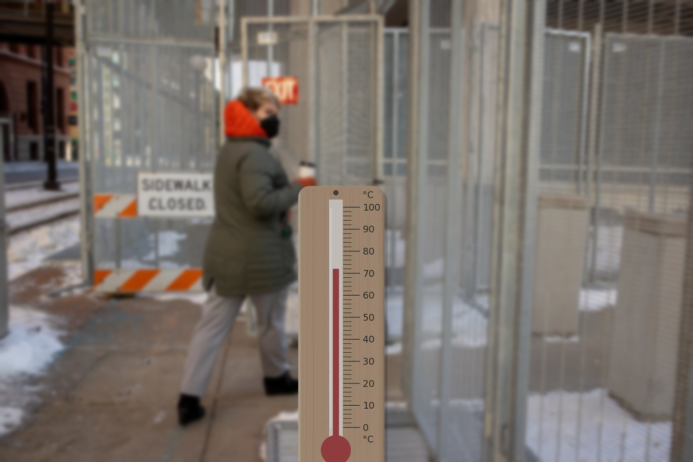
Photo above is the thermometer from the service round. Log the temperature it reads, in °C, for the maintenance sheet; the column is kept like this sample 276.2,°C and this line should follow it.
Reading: 72,°C
